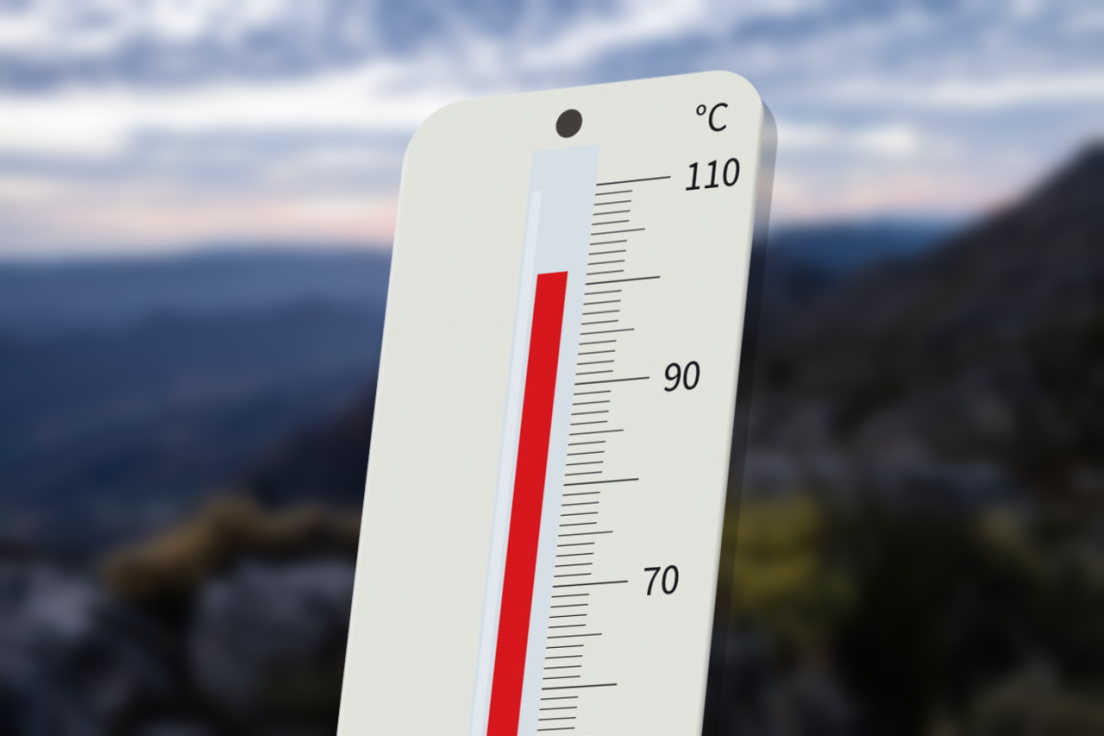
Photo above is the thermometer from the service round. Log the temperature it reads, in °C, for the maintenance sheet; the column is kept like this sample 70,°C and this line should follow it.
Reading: 101.5,°C
